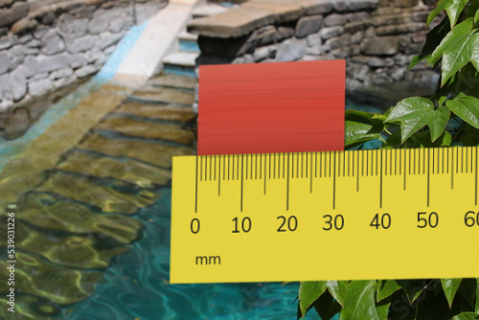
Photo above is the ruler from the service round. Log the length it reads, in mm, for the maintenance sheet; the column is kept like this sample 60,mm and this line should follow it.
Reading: 32,mm
